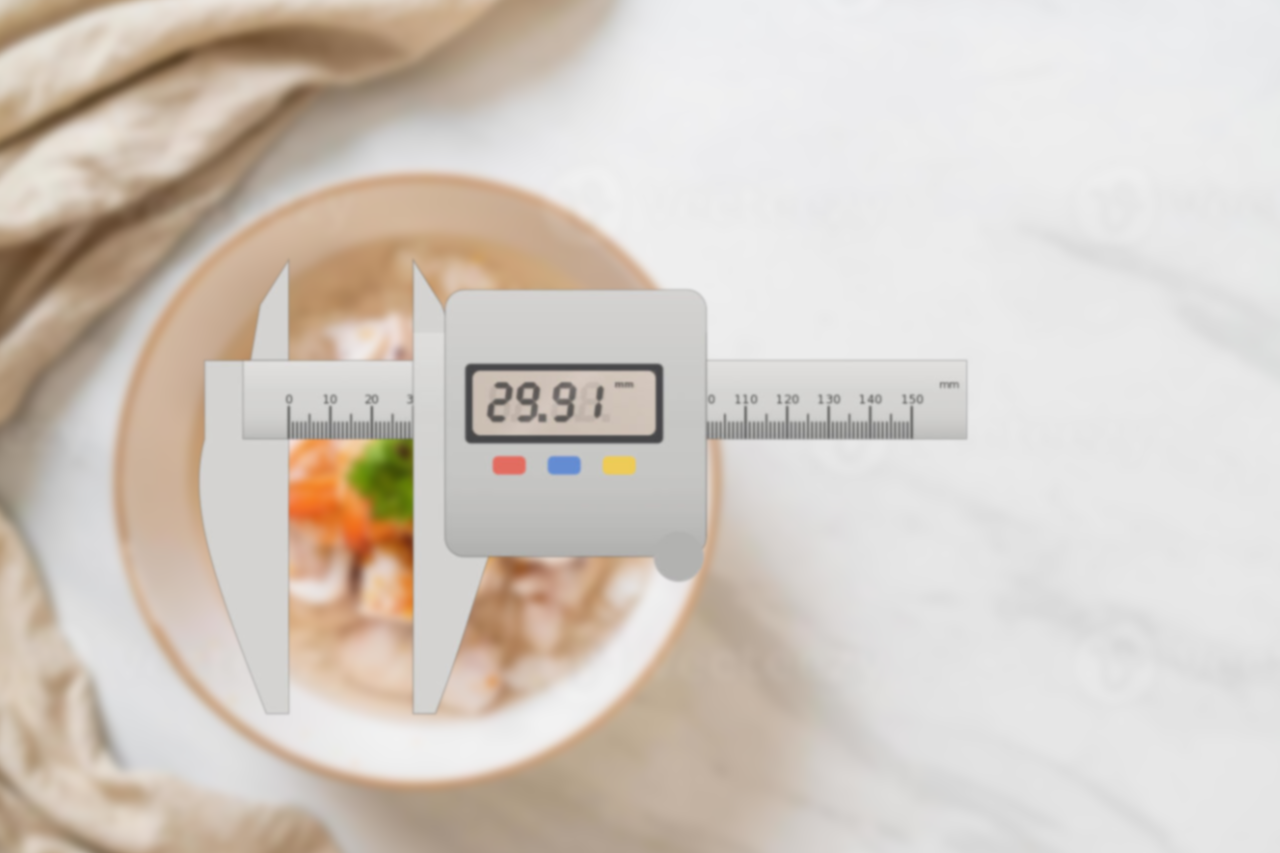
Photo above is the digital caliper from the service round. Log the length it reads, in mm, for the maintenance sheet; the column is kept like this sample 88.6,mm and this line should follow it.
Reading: 29.91,mm
